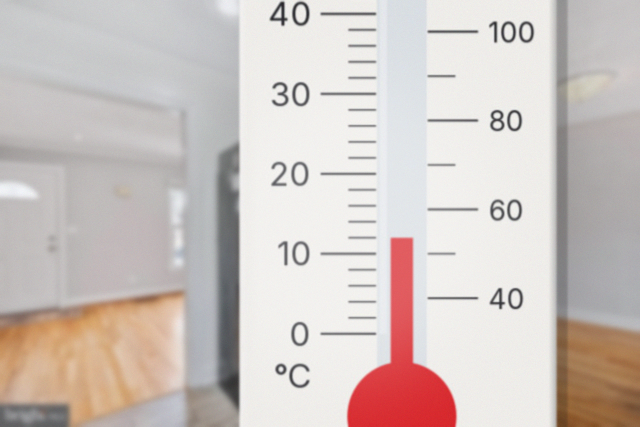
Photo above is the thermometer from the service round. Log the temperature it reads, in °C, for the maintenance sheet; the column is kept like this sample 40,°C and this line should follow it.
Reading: 12,°C
